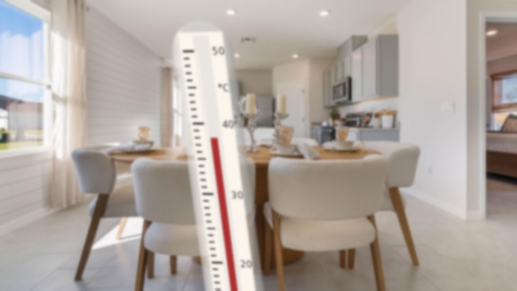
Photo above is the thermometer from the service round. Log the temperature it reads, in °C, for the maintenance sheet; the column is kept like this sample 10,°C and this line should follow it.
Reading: 38,°C
